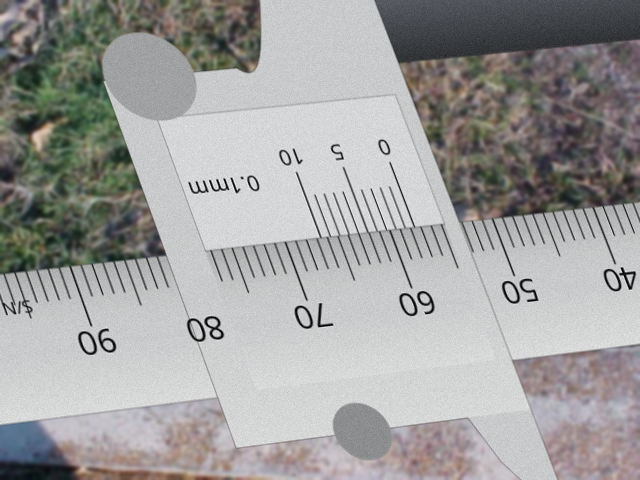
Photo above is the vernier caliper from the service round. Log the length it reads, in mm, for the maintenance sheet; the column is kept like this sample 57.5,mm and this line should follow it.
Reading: 57.6,mm
